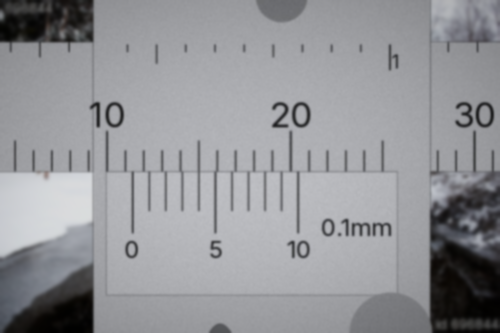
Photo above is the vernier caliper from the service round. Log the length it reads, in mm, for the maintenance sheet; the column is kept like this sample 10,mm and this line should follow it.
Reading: 11.4,mm
